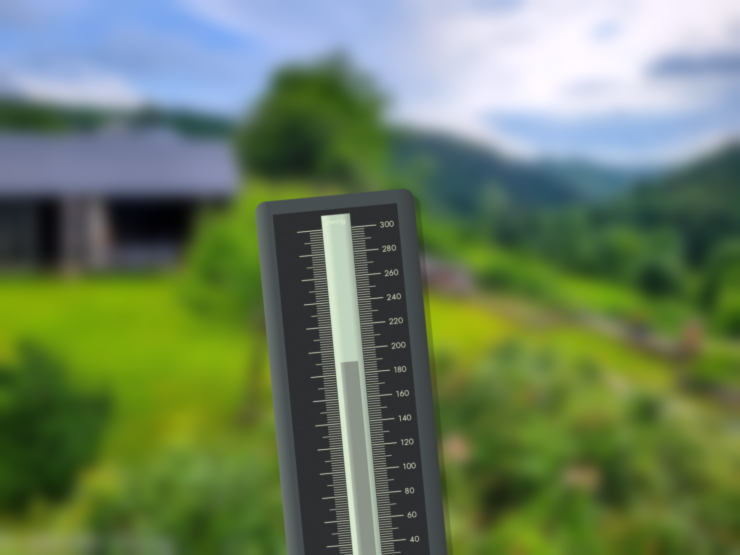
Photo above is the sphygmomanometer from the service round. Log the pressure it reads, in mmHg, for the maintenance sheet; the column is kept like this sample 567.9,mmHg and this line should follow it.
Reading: 190,mmHg
